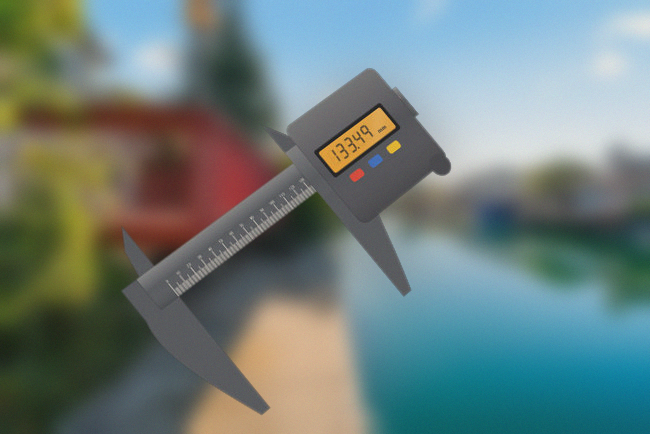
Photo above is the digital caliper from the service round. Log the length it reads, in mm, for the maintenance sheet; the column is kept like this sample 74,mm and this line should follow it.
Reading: 133.49,mm
